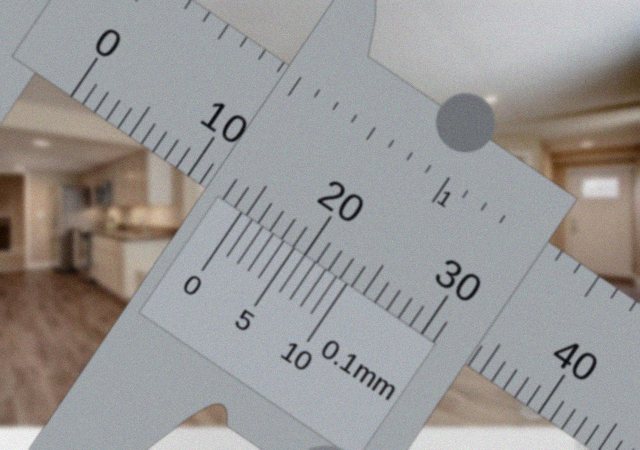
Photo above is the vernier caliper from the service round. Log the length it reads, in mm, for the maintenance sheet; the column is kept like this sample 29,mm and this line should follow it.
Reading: 14.6,mm
